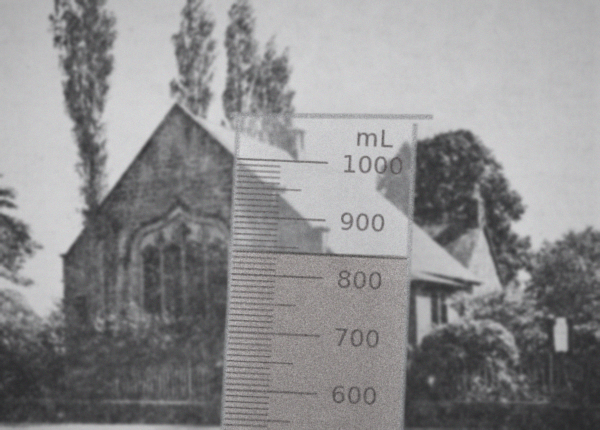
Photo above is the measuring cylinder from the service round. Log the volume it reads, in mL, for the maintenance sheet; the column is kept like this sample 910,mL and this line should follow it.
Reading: 840,mL
